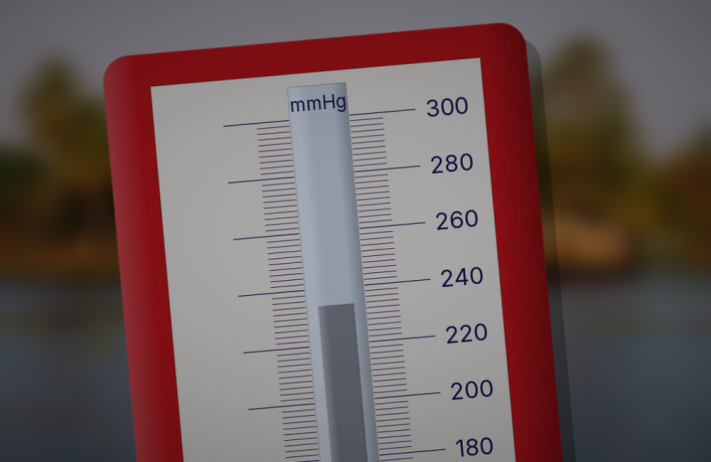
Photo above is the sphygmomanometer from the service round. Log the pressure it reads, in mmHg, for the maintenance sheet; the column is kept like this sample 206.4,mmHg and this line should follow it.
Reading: 234,mmHg
